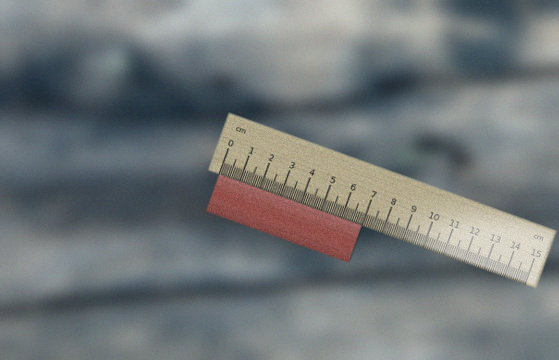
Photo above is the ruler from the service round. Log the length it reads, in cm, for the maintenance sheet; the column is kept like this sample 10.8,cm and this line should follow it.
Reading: 7,cm
